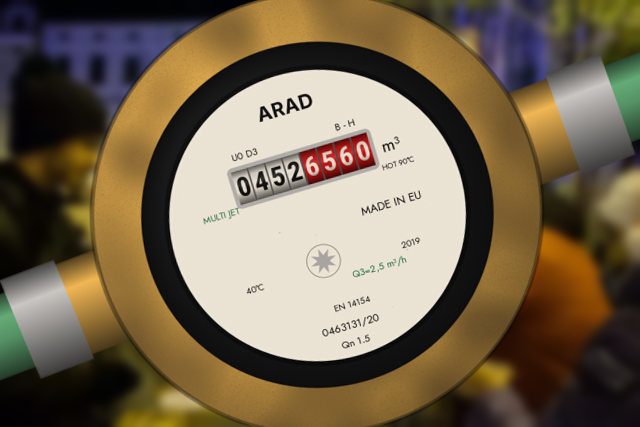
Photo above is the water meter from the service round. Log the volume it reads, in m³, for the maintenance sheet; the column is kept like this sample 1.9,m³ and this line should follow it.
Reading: 452.6560,m³
